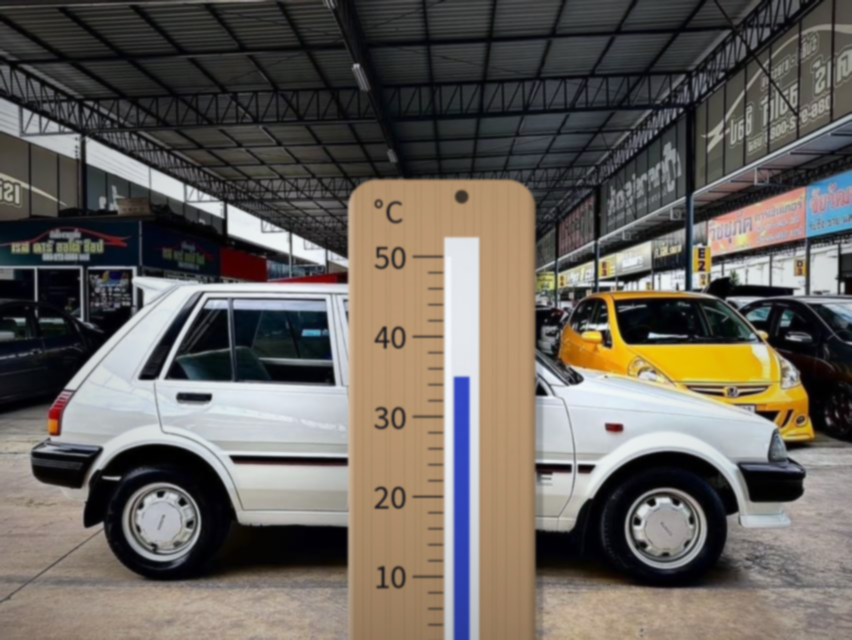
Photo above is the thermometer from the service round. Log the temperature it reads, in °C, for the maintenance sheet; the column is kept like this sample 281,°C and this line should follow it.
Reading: 35,°C
